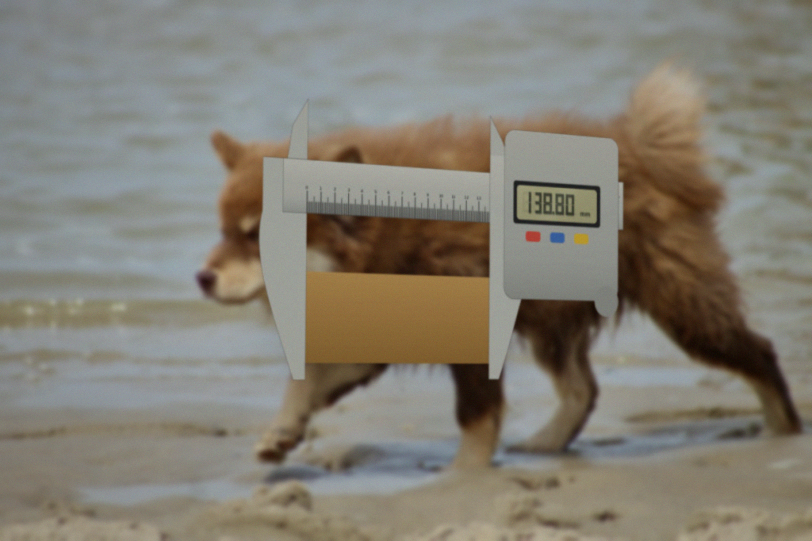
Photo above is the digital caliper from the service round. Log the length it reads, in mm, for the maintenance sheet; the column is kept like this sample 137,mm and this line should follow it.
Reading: 138.80,mm
